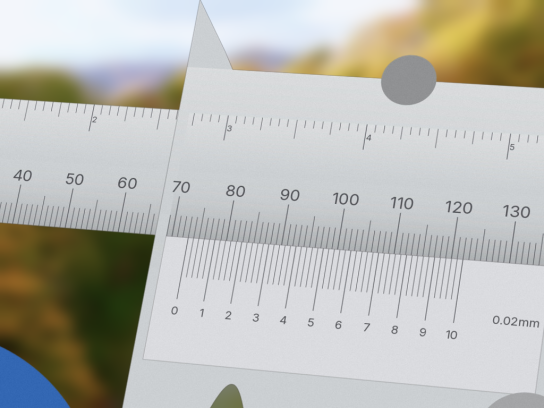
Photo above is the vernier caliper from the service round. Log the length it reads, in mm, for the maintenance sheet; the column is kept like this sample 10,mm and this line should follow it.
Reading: 73.0,mm
